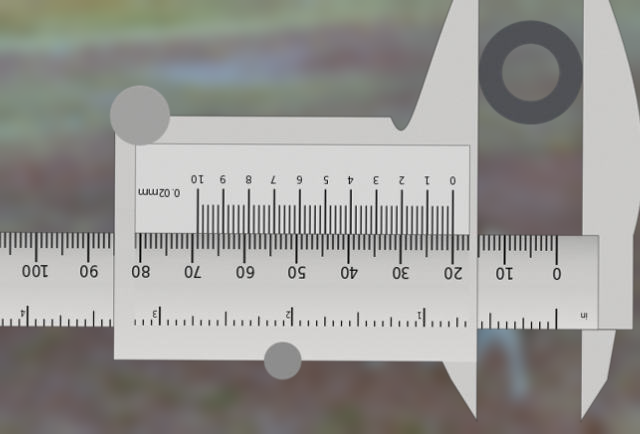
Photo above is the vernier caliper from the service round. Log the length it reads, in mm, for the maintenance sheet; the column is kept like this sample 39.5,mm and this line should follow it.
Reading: 20.0,mm
